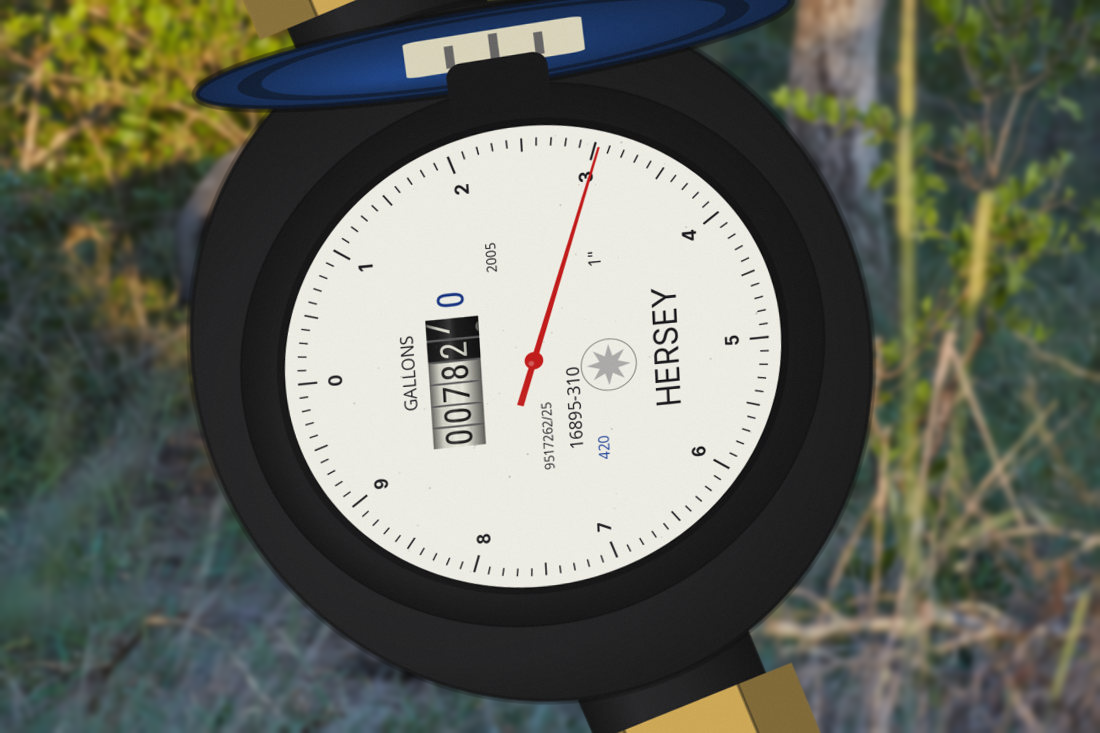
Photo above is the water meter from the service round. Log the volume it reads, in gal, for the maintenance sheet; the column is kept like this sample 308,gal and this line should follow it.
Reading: 78273.0,gal
